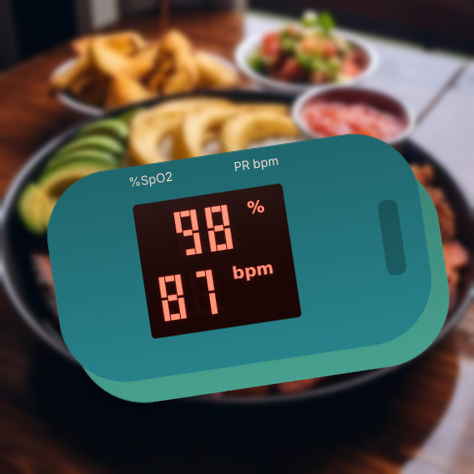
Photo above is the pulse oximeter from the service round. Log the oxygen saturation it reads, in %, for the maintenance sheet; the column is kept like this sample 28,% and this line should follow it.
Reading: 98,%
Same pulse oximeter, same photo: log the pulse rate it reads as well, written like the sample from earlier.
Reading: 87,bpm
